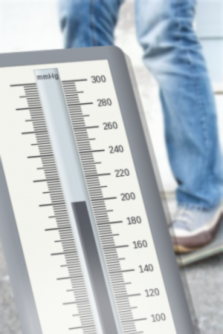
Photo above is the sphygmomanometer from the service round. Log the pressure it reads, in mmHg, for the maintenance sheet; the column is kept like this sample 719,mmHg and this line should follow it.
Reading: 200,mmHg
